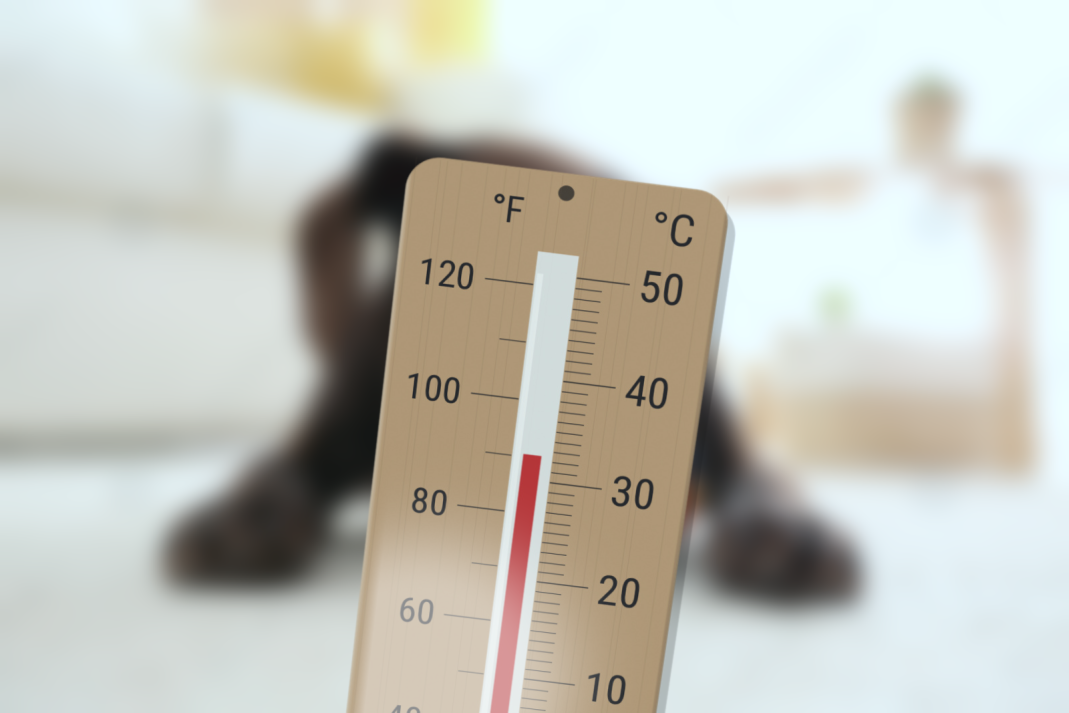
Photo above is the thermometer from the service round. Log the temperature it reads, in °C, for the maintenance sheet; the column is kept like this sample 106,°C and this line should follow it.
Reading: 32.5,°C
